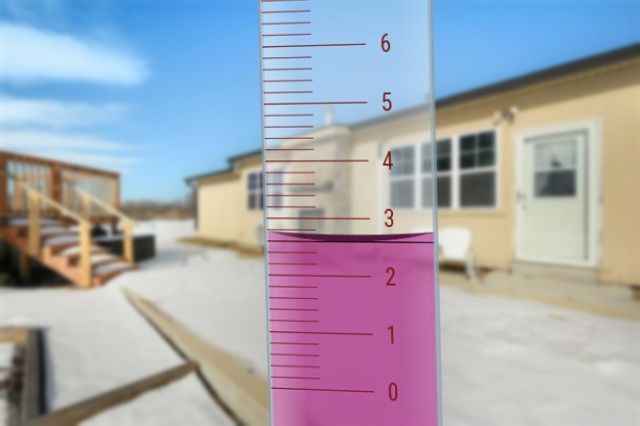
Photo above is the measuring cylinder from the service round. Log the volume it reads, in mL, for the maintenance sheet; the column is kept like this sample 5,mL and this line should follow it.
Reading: 2.6,mL
